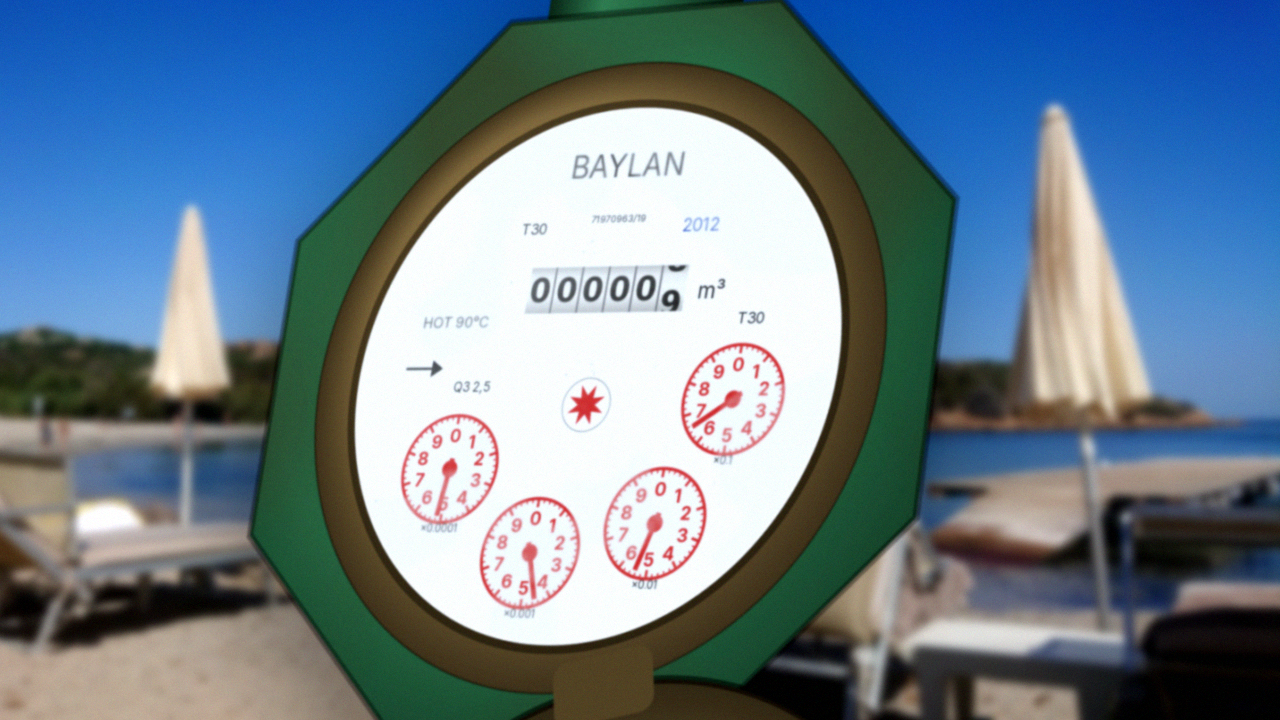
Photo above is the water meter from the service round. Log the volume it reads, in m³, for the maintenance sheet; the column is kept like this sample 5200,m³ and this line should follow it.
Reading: 8.6545,m³
